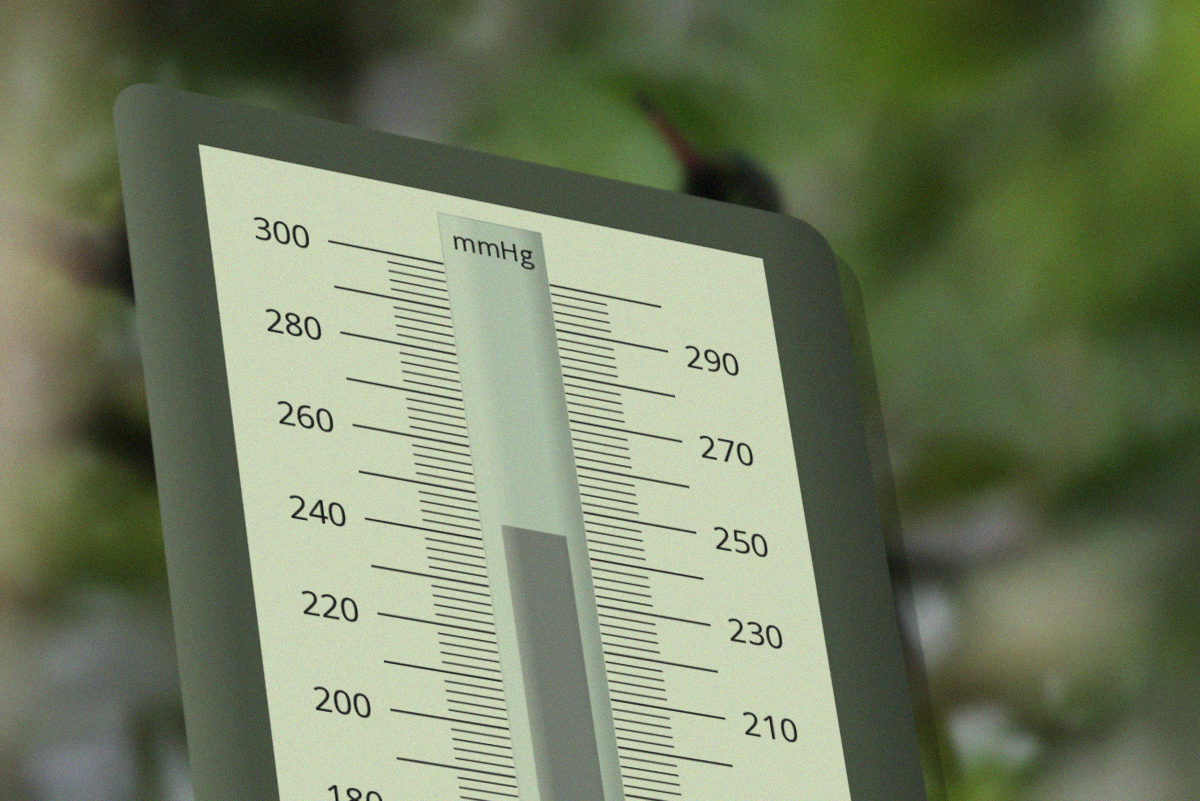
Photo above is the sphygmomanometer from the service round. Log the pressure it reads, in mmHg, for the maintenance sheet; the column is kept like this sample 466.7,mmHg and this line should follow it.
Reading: 244,mmHg
